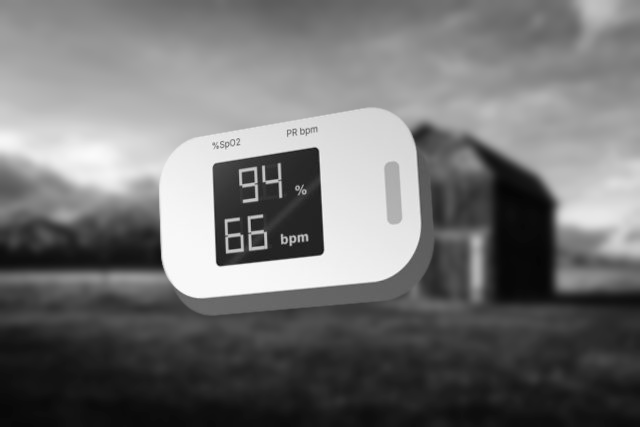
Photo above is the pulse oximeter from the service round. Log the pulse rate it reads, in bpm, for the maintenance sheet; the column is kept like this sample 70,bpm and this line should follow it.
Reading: 66,bpm
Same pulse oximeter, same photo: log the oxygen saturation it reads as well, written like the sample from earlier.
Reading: 94,%
